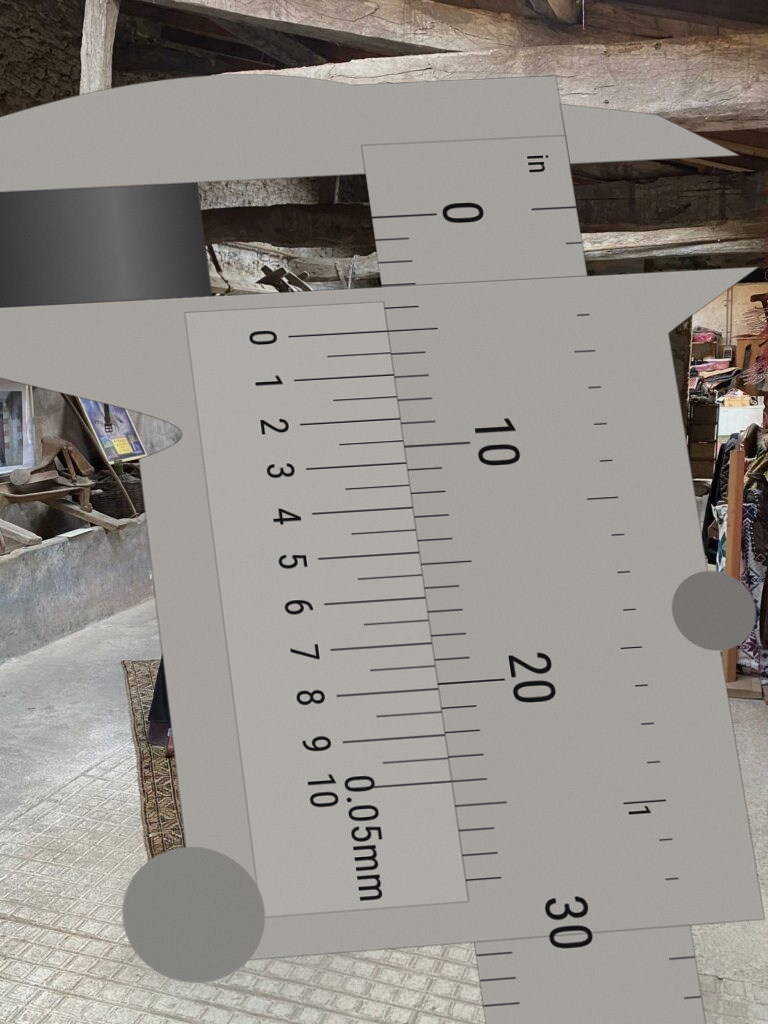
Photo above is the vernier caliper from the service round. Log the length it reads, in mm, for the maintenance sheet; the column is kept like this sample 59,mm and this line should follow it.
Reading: 5.0,mm
